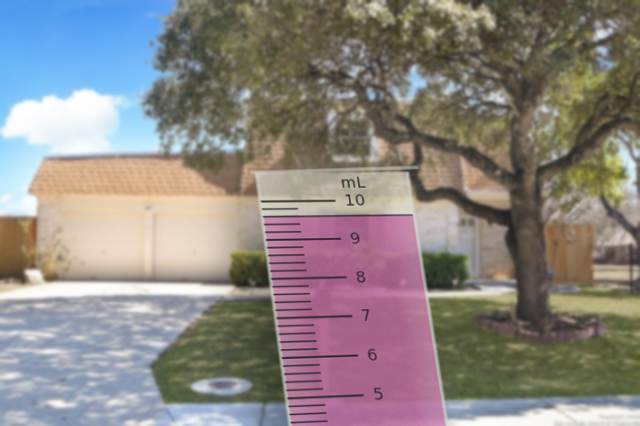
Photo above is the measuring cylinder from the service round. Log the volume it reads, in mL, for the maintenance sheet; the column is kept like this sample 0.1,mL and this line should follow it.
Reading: 9.6,mL
